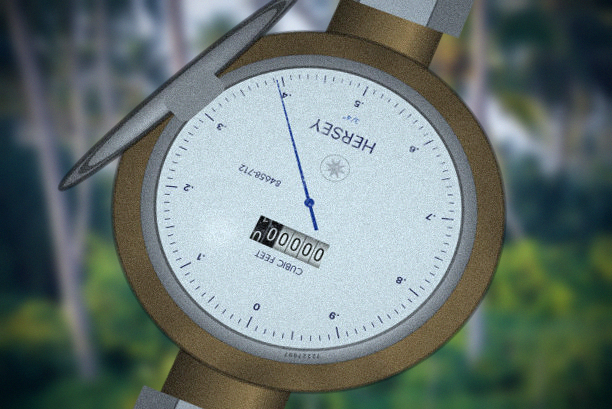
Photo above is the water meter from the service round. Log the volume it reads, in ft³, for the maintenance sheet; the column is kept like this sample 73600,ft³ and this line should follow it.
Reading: 0.39,ft³
